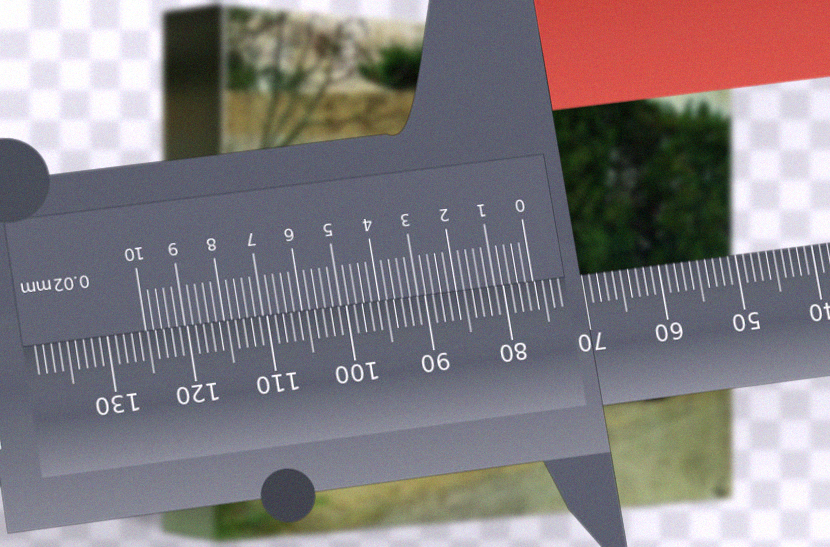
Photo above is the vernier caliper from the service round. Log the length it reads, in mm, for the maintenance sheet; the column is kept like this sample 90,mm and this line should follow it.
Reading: 76.2,mm
